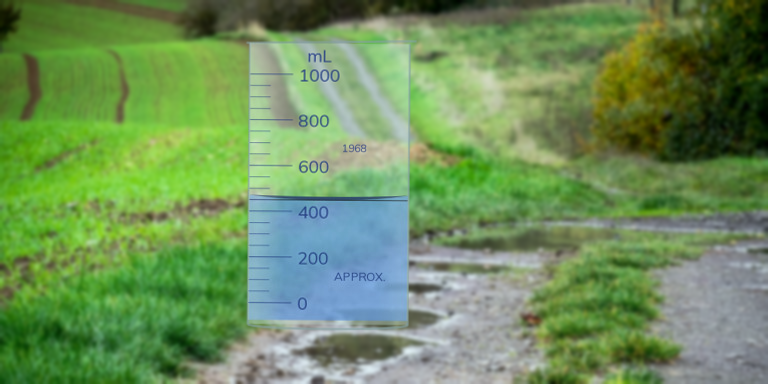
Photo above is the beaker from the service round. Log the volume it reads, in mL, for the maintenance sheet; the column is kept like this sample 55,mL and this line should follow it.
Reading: 450,mL
